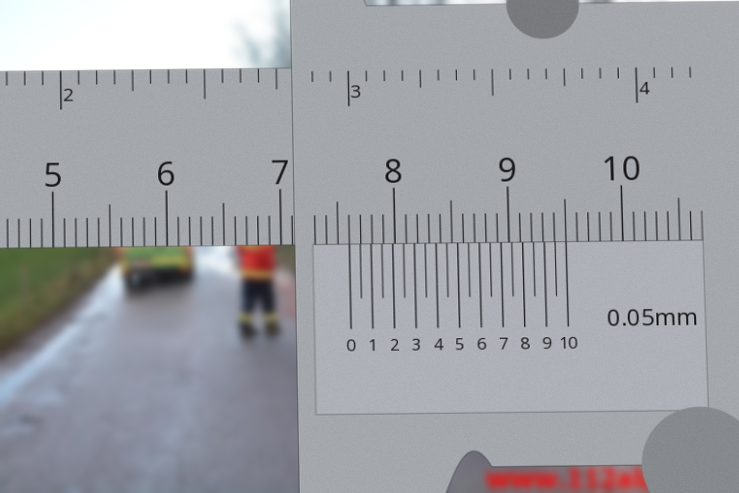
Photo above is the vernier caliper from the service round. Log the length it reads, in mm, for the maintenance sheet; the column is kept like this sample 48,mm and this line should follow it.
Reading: 76.0,mm
